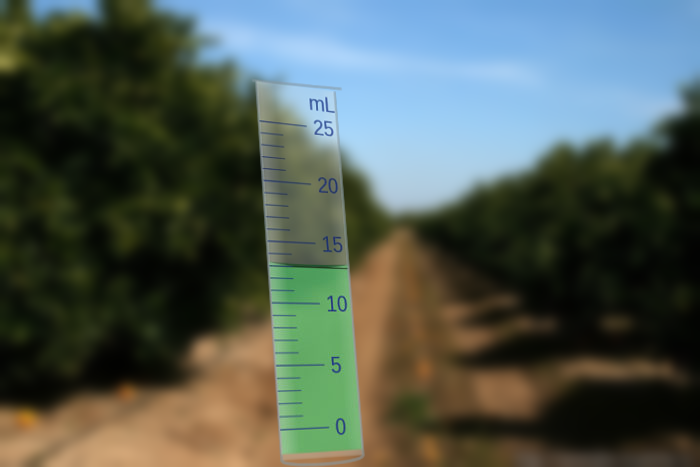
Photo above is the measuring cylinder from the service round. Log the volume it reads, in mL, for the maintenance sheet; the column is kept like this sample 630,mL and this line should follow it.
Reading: 13,mL
